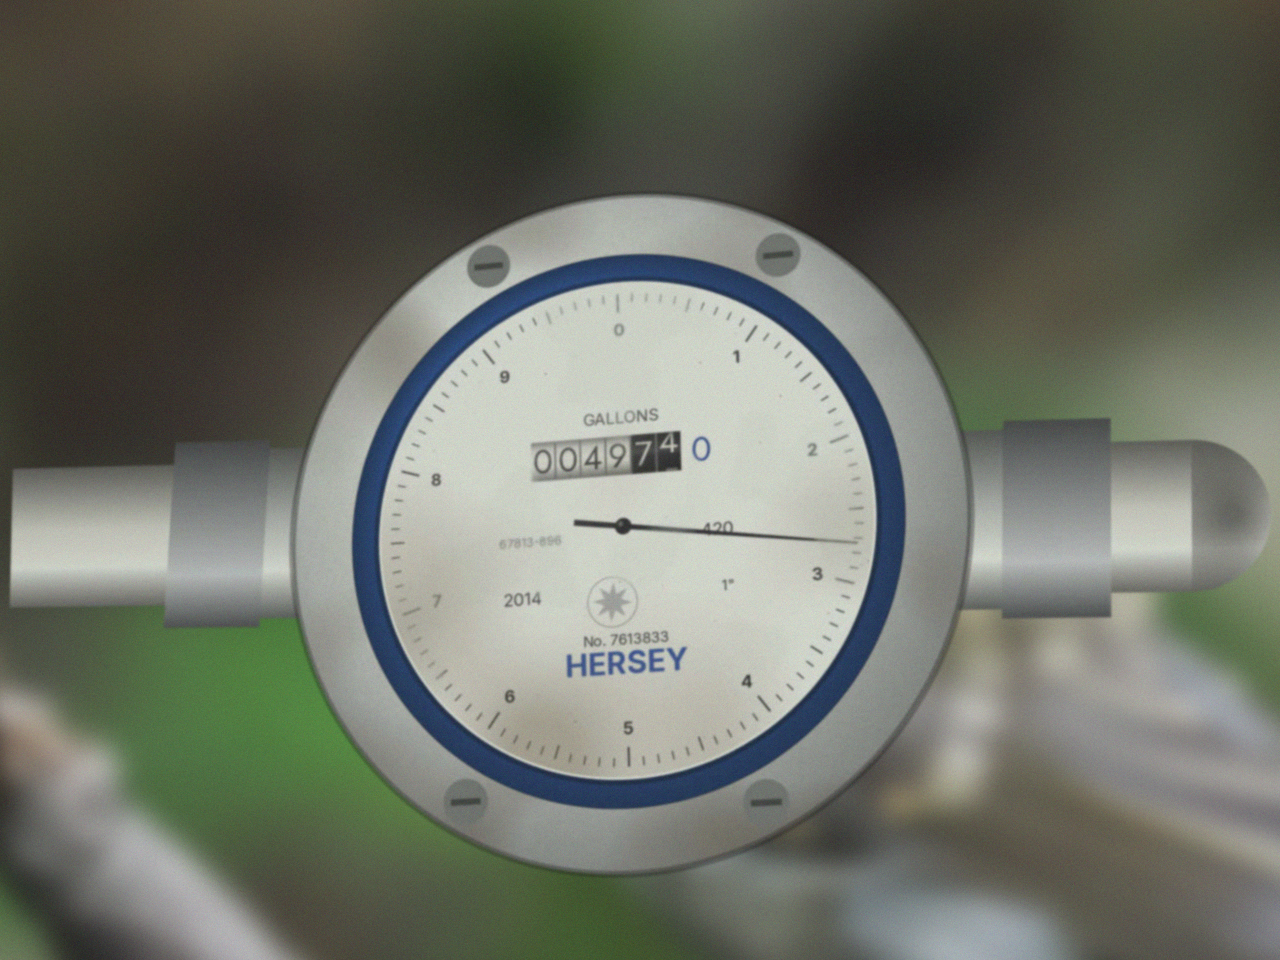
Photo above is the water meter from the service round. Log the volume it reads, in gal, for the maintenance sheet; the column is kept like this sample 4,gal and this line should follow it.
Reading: 49742.7,gal
